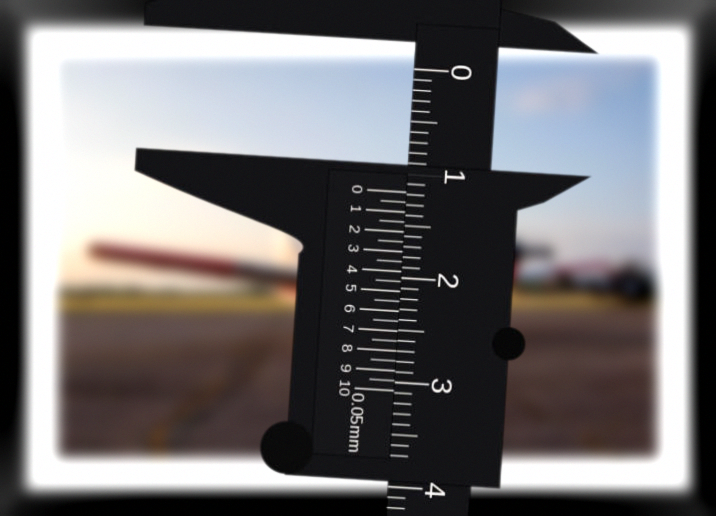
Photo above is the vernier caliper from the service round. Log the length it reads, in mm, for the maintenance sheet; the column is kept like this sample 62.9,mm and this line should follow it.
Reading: 11.8,mm
